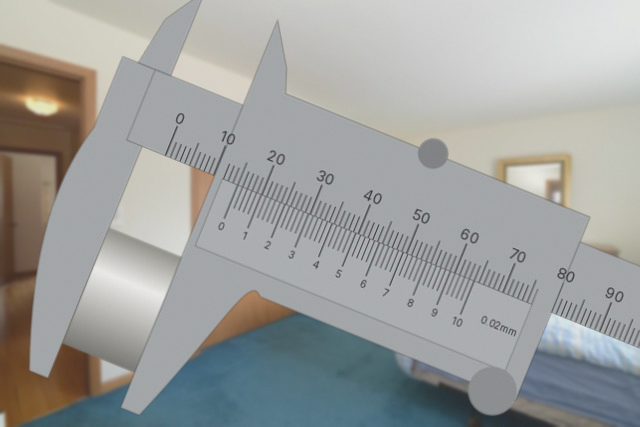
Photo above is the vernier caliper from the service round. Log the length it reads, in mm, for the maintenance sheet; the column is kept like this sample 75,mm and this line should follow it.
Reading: 15.0,mm
